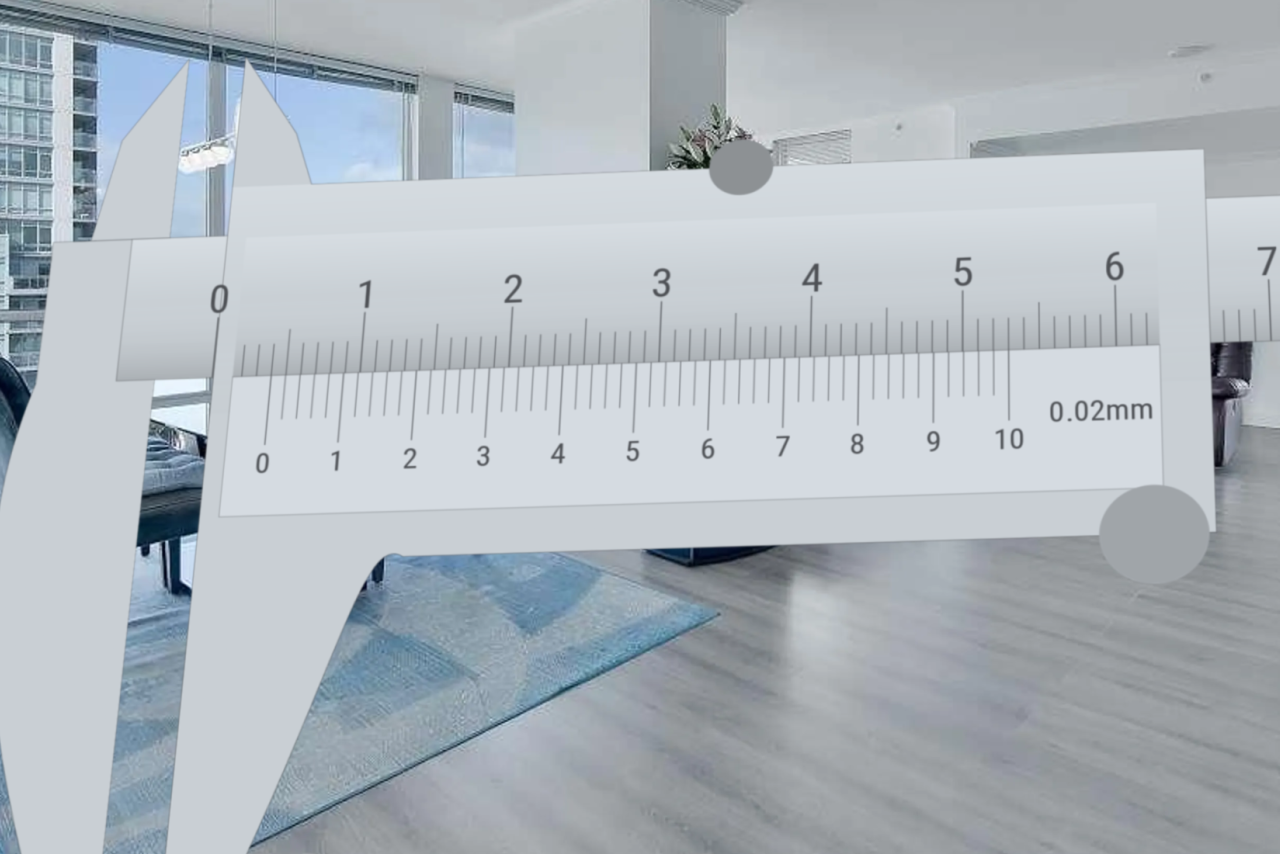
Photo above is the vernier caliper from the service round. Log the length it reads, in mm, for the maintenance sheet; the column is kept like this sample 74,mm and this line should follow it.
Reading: 4.0,mm
